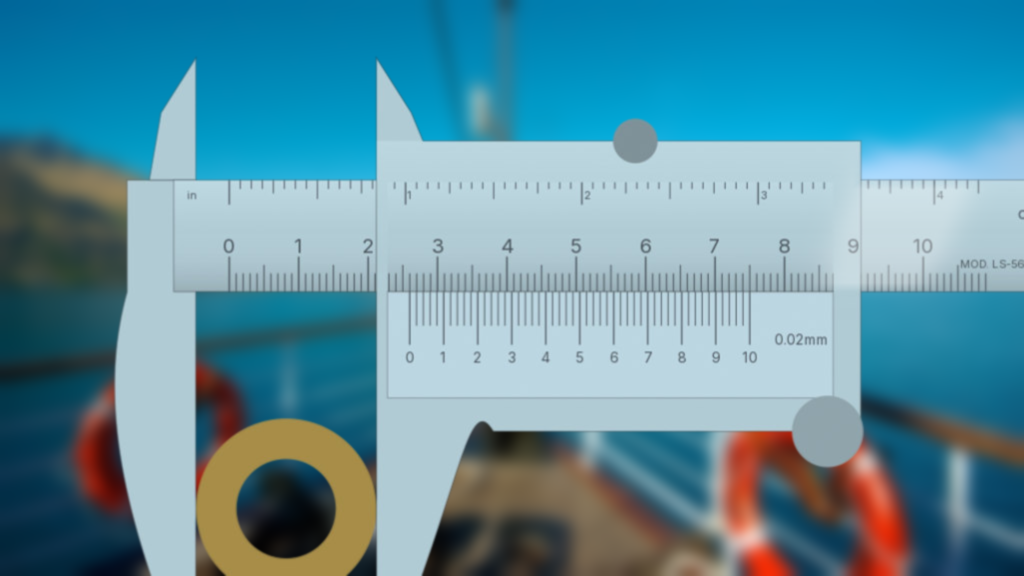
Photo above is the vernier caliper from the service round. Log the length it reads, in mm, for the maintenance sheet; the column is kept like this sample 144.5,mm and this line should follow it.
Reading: 26.0,mm
